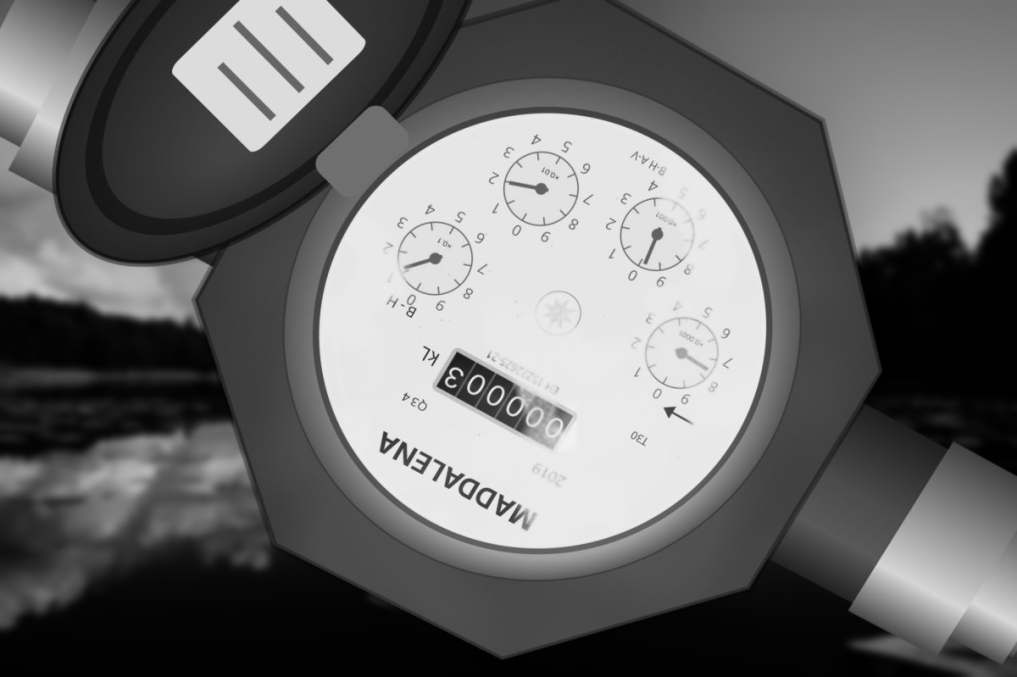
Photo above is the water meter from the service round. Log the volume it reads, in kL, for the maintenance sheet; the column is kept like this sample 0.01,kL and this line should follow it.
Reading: 3.1197,kL
